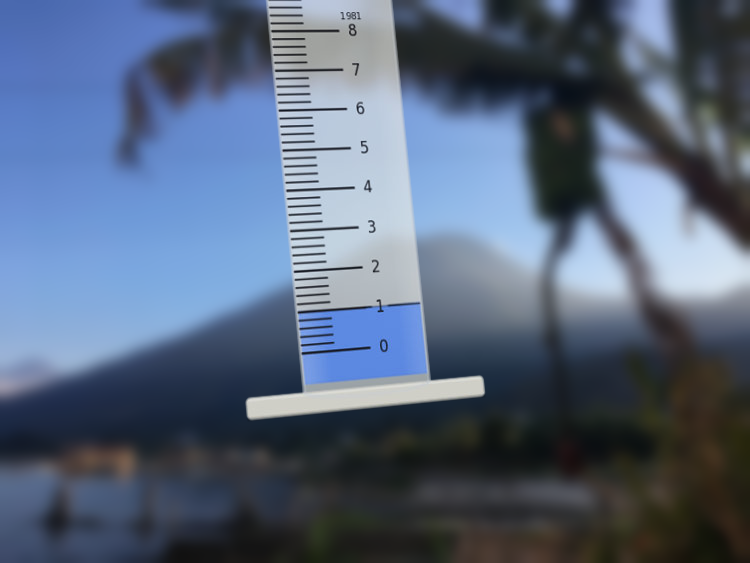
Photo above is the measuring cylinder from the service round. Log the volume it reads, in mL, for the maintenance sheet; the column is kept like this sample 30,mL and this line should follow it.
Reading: 1,mL
